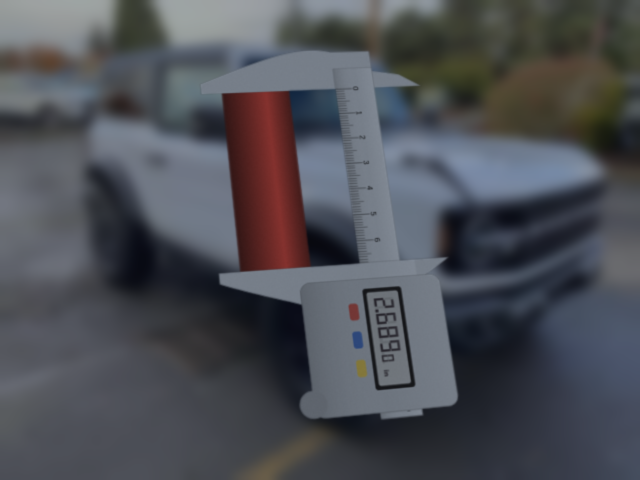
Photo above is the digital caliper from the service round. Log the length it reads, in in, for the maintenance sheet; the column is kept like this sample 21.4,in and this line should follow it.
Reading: 2.6890,in
